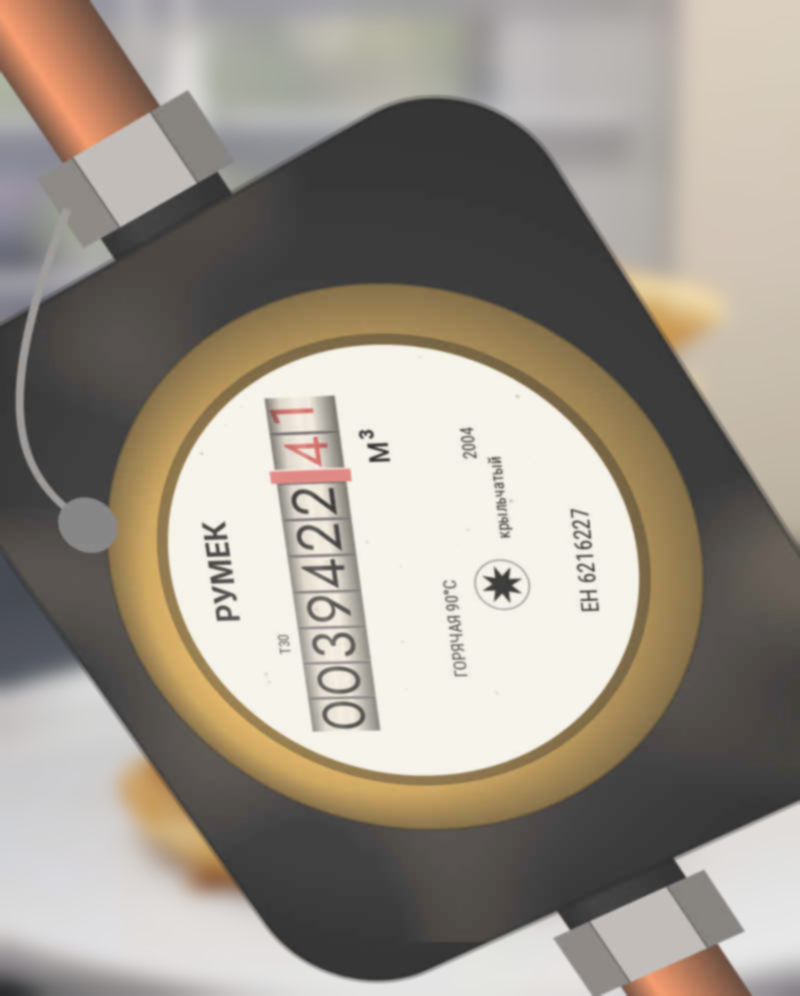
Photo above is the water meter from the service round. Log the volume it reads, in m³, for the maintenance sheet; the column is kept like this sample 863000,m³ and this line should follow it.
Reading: 39422.41,m³
